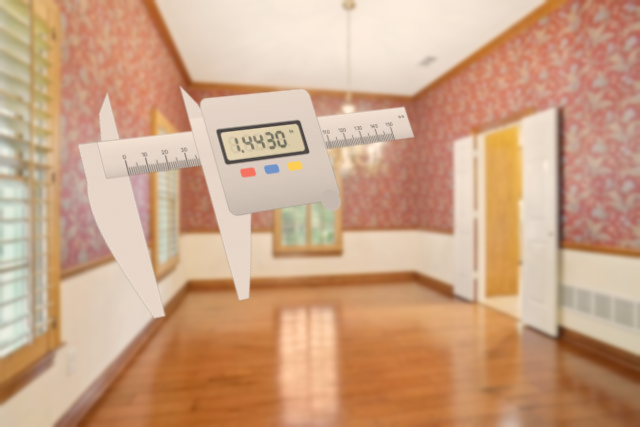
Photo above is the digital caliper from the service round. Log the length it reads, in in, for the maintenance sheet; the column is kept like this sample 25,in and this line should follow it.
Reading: 1.4430,in
